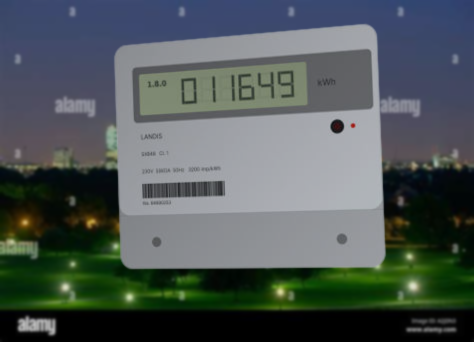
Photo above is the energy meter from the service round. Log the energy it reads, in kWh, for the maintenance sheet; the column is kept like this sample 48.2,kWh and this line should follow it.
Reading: 11649,kWh
